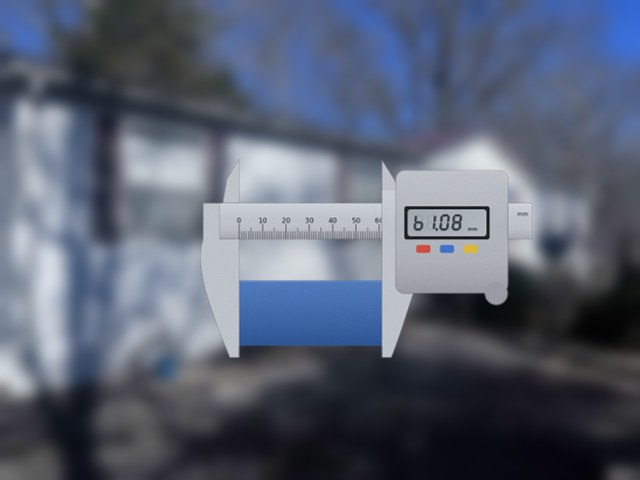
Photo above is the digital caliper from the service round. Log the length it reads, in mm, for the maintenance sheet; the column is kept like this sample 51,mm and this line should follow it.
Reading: 61.08,mm
